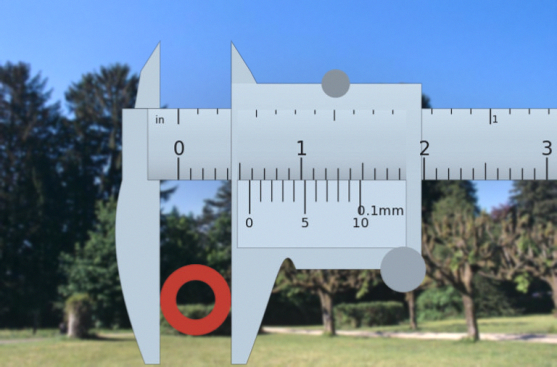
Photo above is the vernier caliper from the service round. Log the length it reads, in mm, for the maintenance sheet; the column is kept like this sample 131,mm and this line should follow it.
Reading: 5.8,mm
